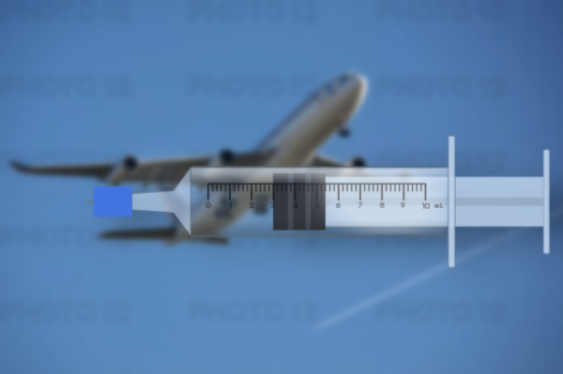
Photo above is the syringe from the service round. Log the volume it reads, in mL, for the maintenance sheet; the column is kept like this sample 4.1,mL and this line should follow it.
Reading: 3,mL
